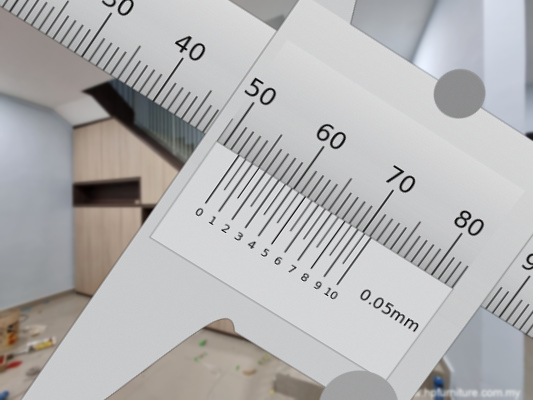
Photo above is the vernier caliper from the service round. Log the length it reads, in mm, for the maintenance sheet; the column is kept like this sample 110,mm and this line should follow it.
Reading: 52.2,mm
